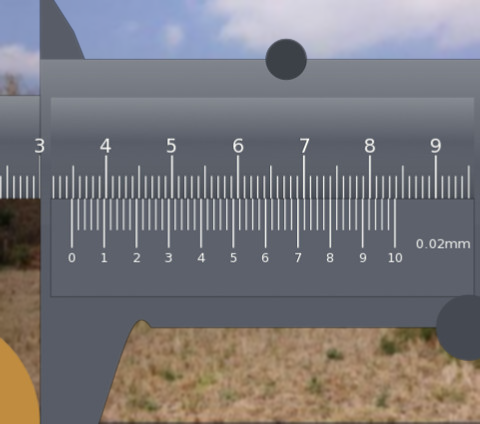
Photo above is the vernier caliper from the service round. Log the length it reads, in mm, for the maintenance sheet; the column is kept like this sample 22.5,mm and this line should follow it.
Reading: 34.8,mm
